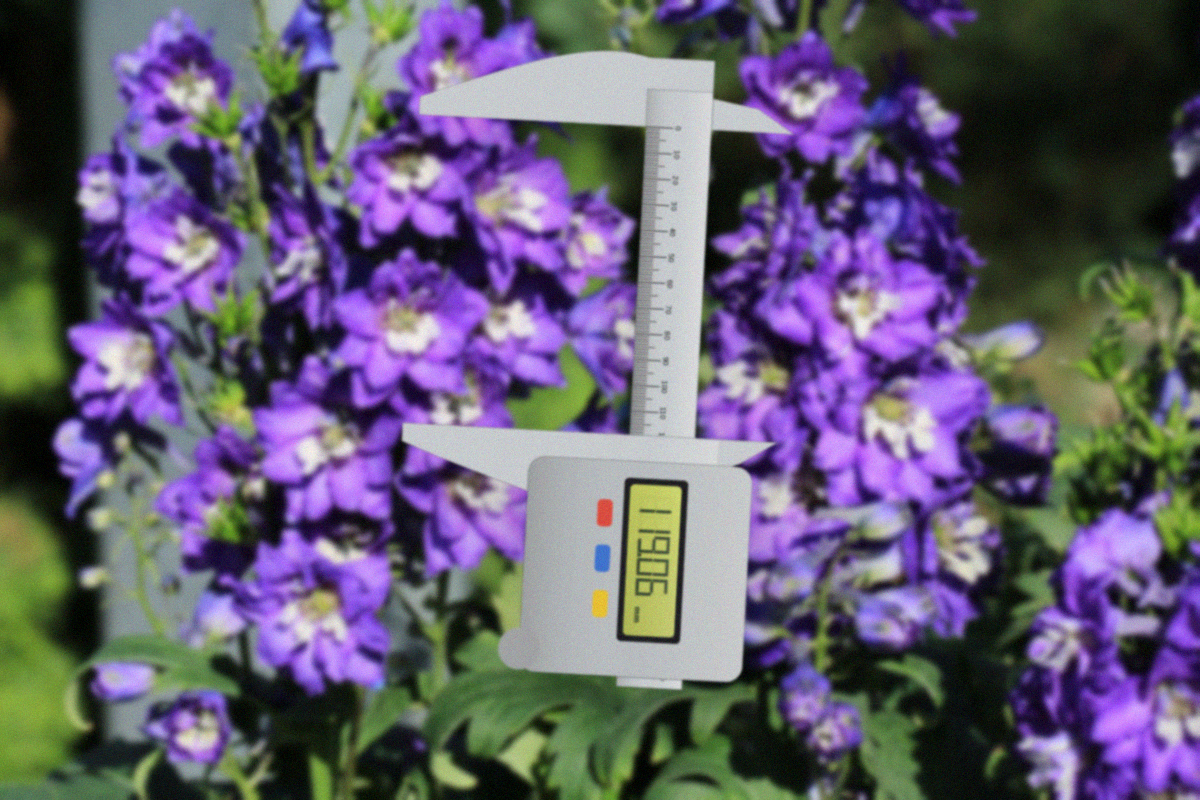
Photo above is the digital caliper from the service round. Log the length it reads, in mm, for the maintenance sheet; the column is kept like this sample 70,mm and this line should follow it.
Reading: 119.06,mm
